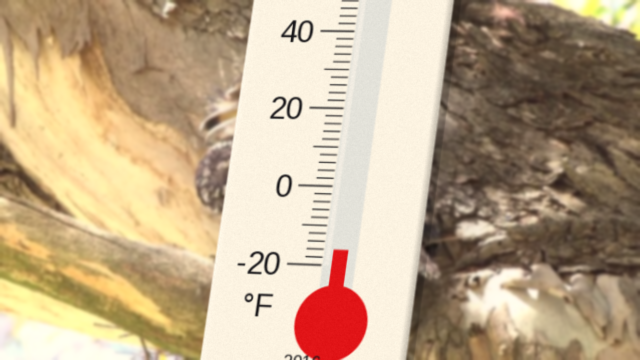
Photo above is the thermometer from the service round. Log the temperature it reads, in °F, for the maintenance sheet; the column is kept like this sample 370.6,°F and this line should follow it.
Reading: -16,°F
